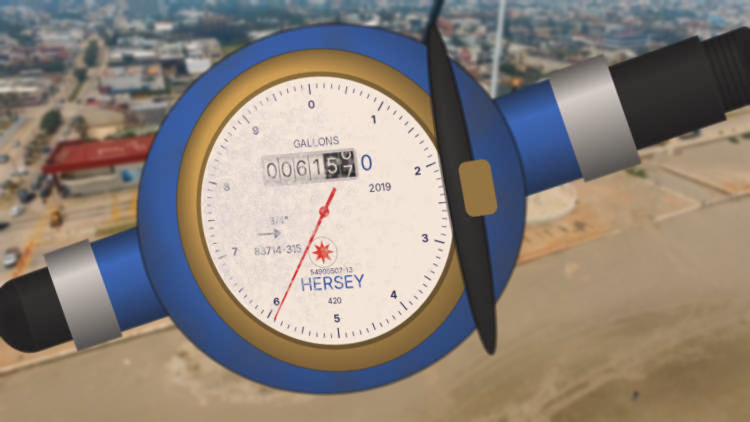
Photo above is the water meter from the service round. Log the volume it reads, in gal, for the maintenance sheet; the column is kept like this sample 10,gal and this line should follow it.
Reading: 61565.9,gal
